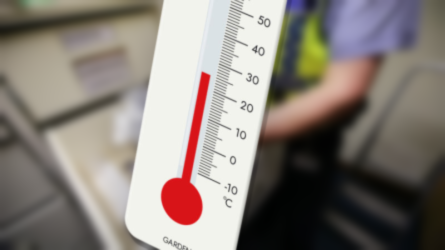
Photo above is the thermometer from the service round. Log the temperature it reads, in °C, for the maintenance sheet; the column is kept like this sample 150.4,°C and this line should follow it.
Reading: 25,°C
